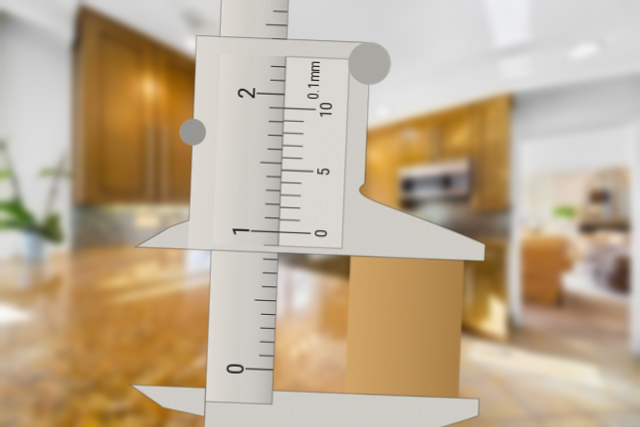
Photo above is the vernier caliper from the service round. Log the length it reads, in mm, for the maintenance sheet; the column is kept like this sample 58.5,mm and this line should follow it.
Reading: 10.0,mm
